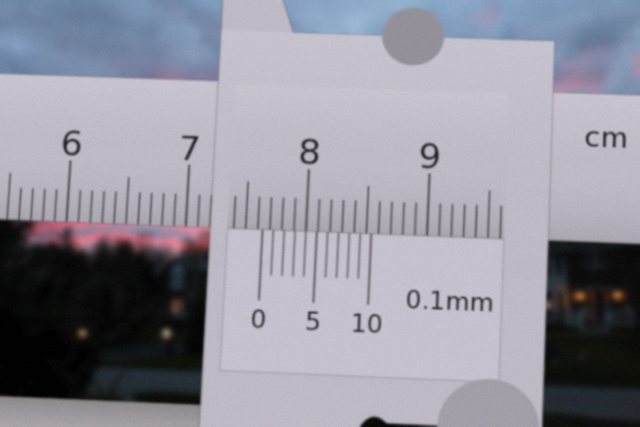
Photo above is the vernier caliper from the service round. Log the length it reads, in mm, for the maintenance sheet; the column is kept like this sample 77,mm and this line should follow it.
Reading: 76.4,mm
